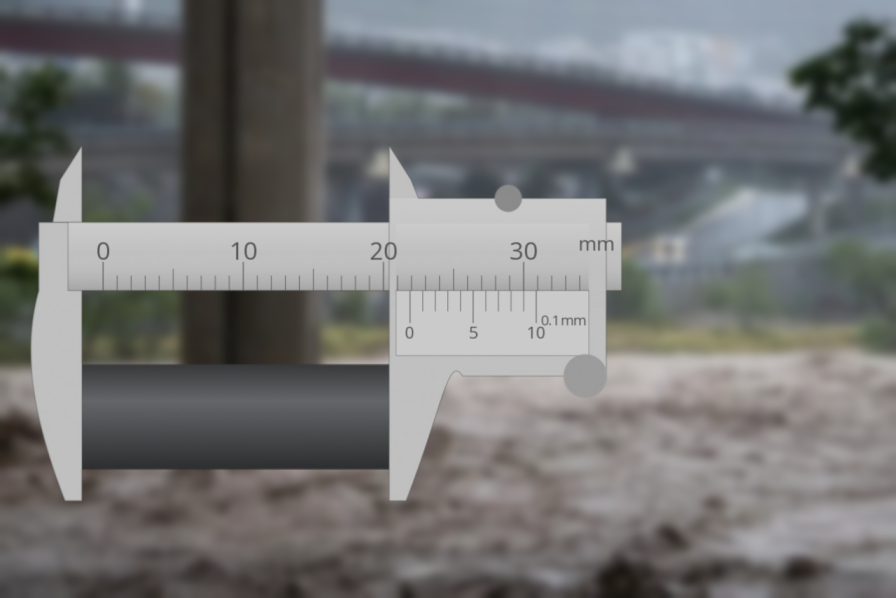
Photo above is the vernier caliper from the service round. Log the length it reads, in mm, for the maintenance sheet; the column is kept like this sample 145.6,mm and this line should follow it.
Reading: 21.9,mm
